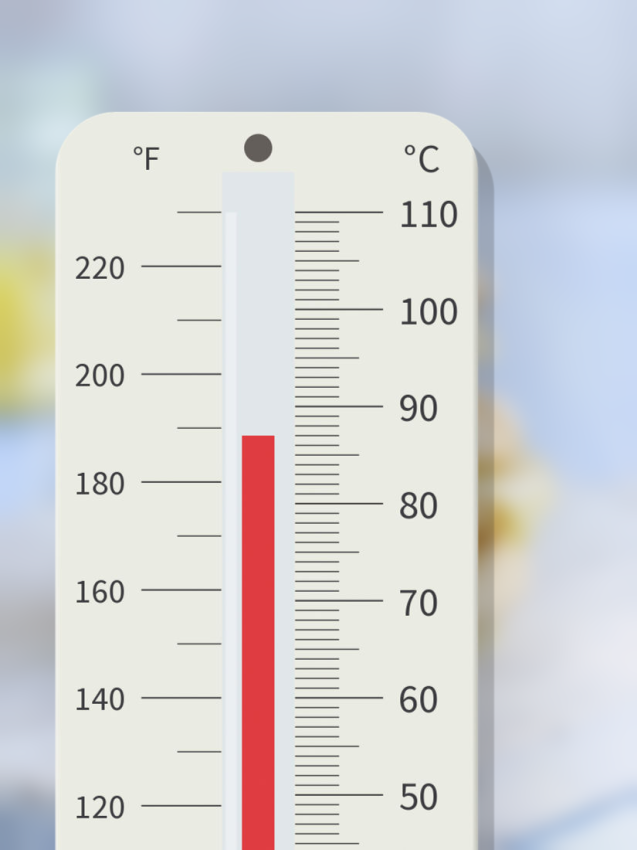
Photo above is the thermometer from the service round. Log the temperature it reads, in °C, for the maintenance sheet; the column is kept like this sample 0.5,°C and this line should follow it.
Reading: 87,°C
